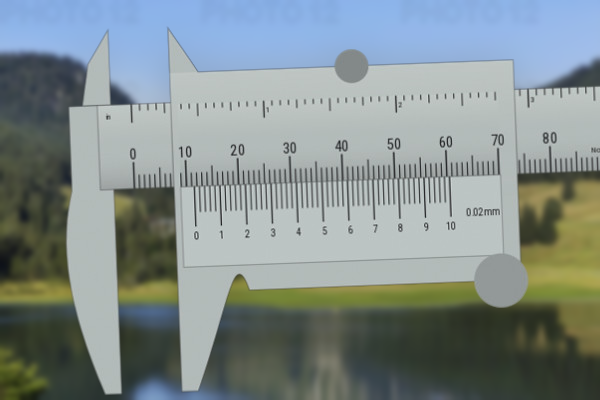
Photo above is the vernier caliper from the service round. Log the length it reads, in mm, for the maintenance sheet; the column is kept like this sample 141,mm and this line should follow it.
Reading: 11.5,mm
